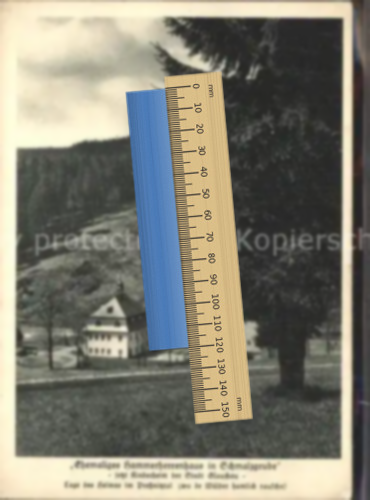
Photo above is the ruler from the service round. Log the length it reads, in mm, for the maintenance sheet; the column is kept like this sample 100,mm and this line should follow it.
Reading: 120,mm
